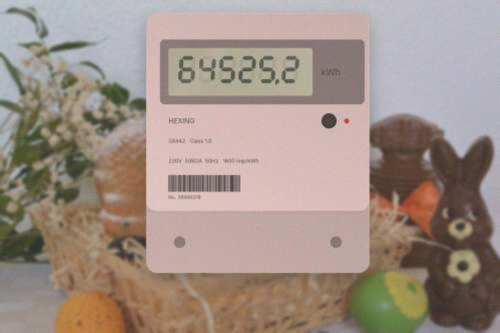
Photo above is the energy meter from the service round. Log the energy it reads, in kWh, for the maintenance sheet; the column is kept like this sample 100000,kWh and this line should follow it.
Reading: 64525.2,kWh
